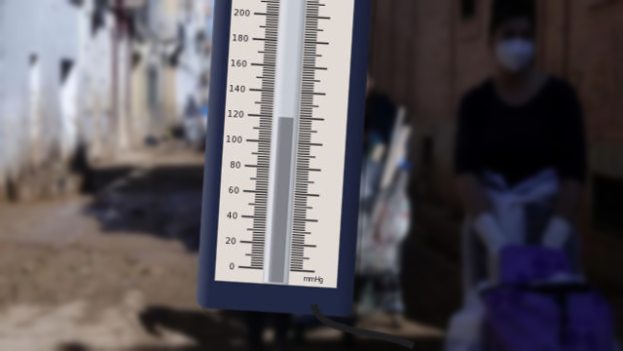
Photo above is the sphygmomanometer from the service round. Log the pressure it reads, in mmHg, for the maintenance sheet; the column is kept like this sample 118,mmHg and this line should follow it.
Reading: 120,mmHg
